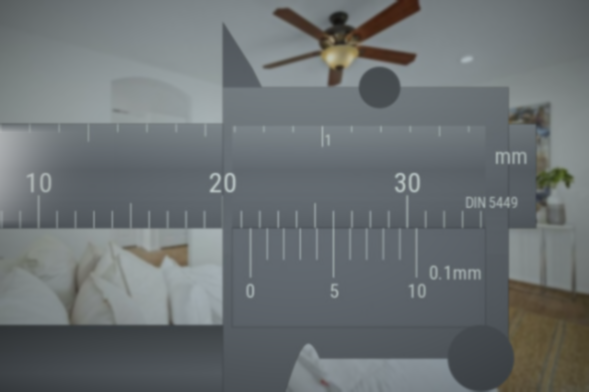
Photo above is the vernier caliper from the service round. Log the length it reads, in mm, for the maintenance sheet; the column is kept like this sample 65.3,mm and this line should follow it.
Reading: 21.5,mm
